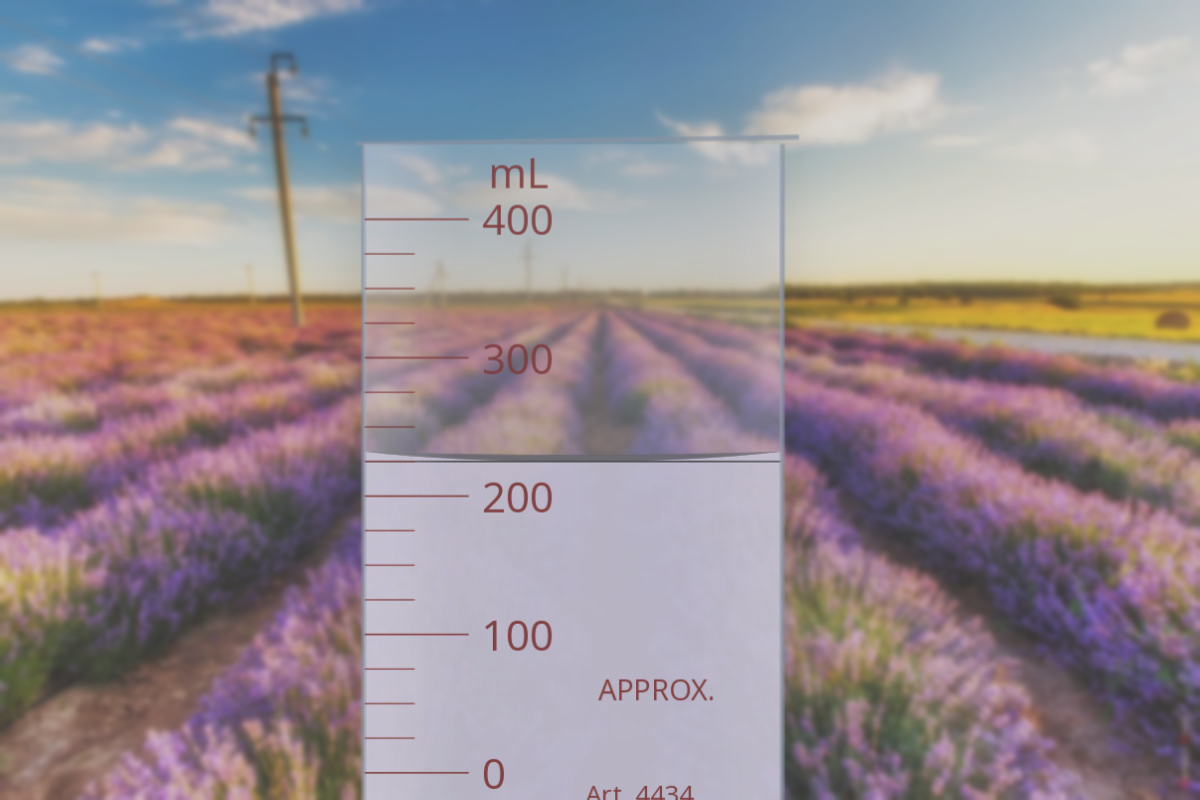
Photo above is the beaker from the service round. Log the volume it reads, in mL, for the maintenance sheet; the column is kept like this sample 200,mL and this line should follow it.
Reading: 225,mL
